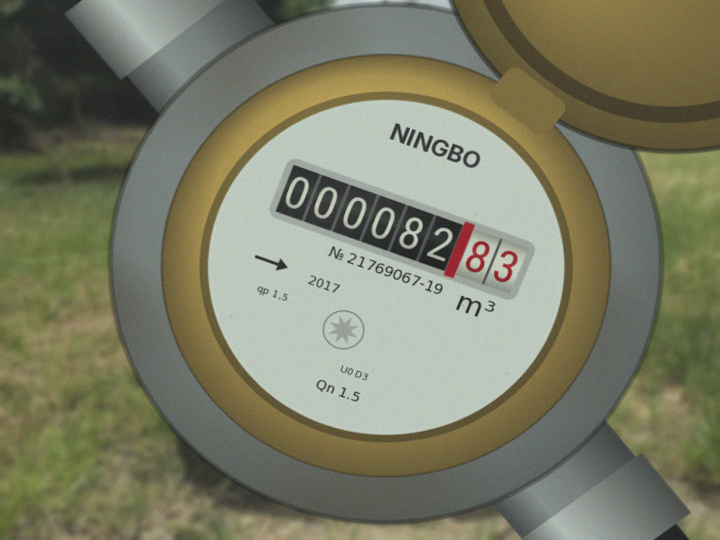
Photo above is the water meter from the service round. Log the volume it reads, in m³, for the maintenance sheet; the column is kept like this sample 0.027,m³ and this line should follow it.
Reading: 82.83,m³
